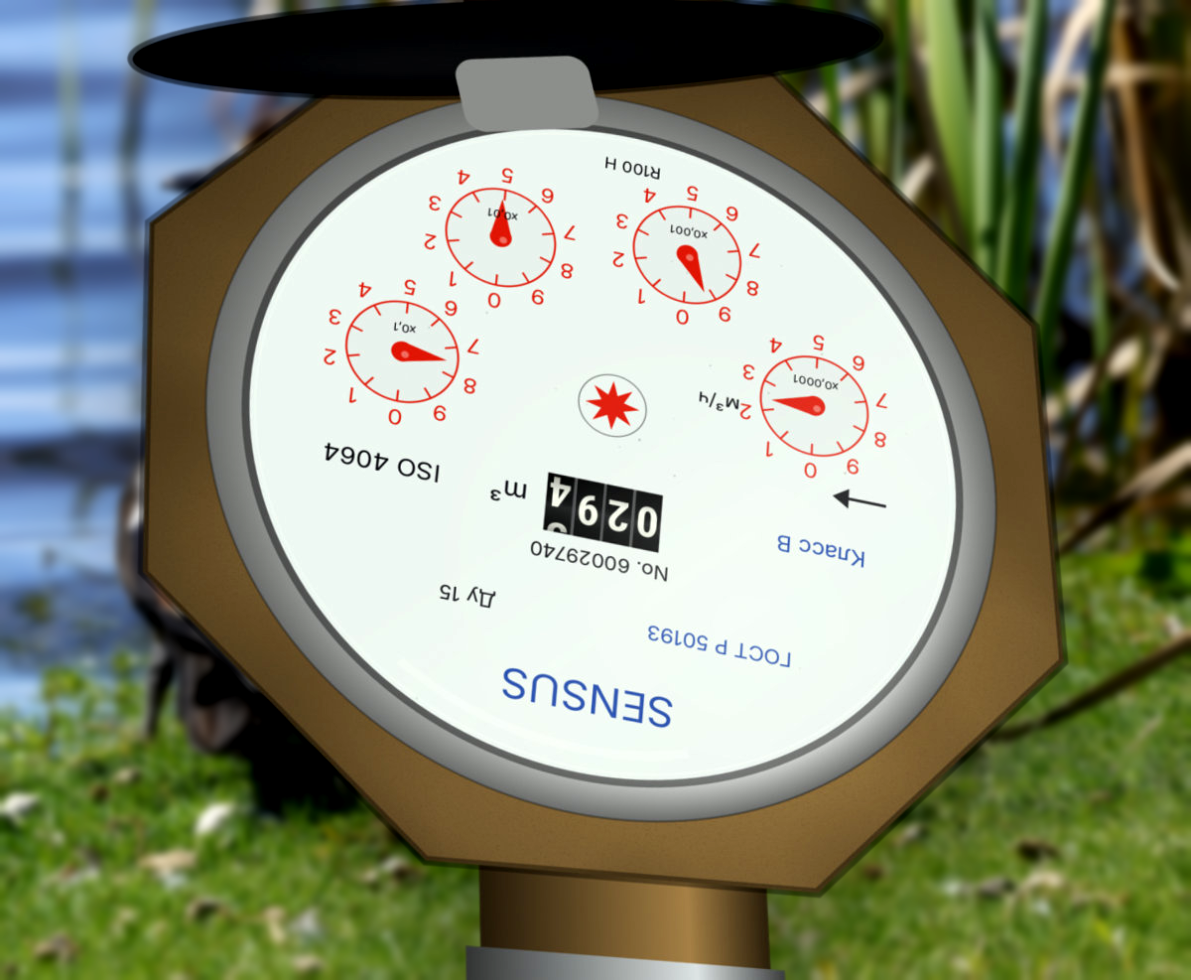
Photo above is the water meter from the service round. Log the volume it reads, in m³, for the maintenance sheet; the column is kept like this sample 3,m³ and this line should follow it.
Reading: 293.7492,m³
